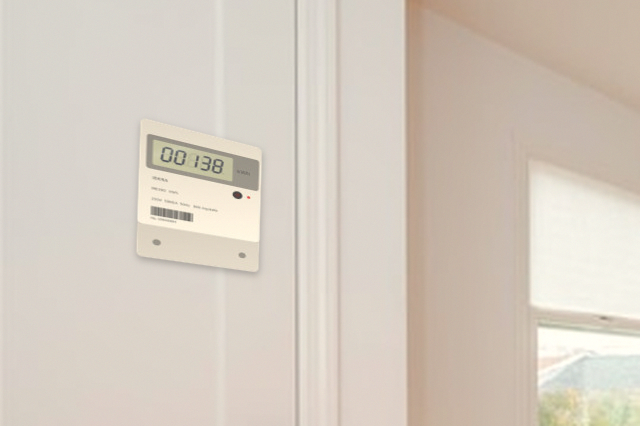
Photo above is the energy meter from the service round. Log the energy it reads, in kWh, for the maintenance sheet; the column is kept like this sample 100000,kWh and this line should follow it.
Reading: 138,kWh
